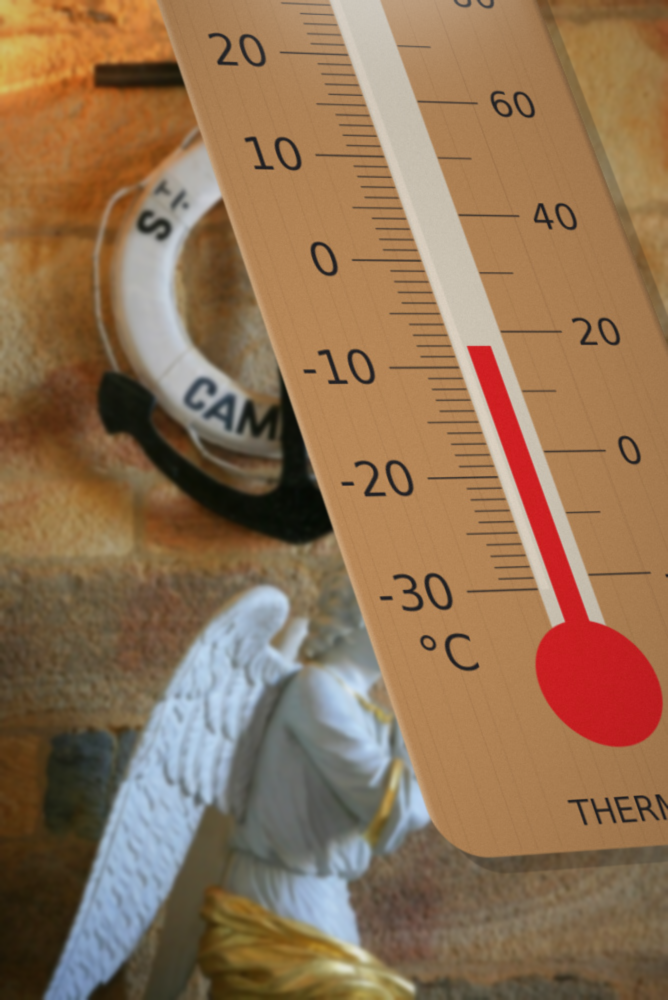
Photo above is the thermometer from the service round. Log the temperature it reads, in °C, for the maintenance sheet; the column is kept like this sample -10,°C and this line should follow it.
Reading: -8,°C
